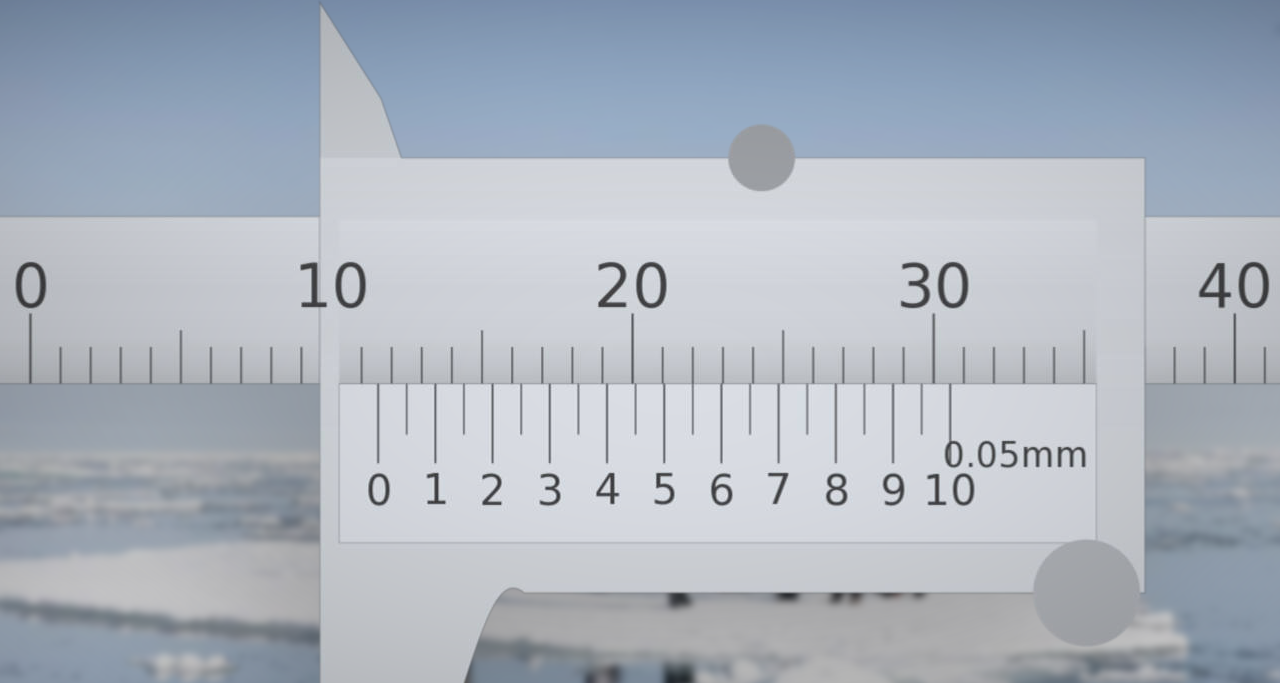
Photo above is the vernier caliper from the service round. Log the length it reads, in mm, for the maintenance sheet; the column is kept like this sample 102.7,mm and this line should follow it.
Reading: 11.55,mm
